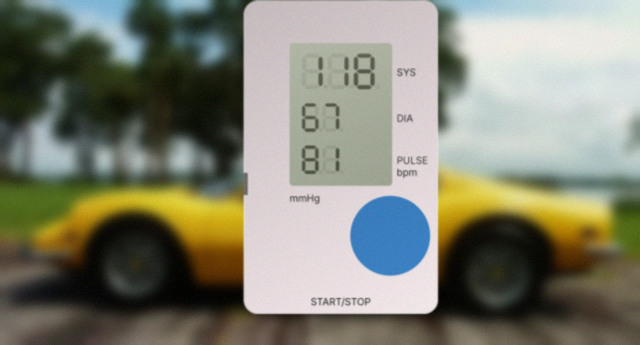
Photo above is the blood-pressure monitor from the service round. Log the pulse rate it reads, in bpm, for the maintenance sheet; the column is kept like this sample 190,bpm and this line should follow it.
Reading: 81,bpm
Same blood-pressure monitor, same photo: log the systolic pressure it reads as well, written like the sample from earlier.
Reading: 118,mmHg
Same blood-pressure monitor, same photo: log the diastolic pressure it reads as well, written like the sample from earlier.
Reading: 67,mmHg
